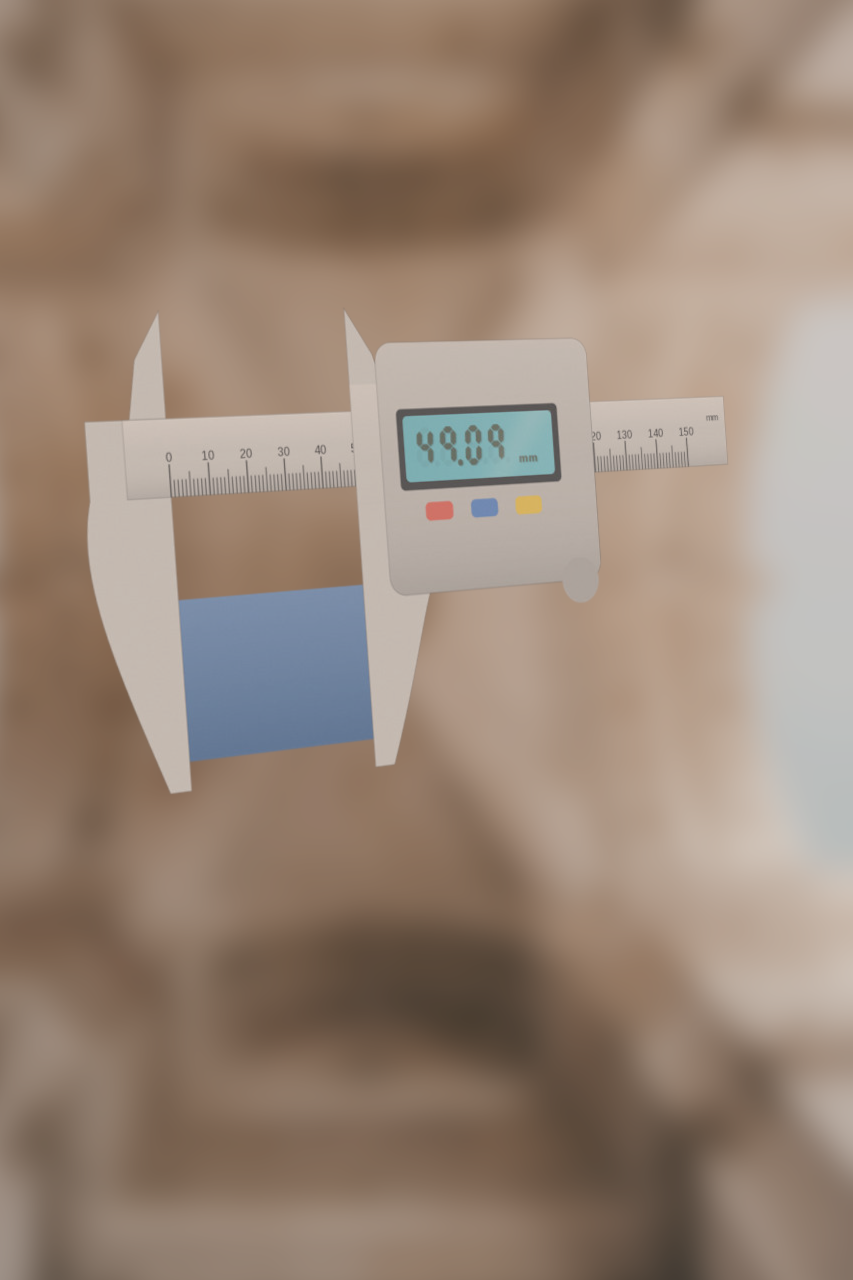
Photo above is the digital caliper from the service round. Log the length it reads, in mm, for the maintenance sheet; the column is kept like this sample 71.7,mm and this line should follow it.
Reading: 49.09,mm
